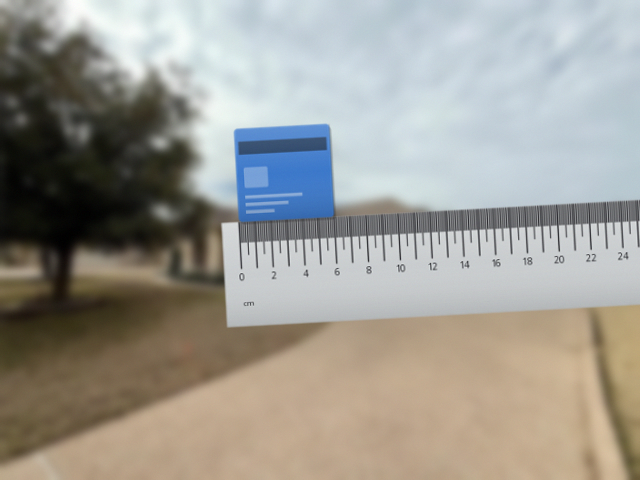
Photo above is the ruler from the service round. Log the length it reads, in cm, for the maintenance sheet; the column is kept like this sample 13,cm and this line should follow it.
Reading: 6,cm
